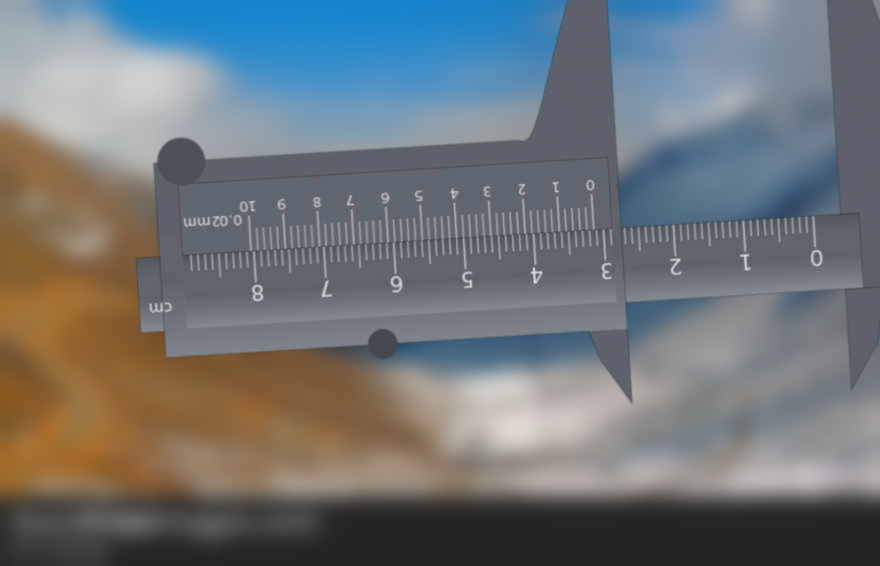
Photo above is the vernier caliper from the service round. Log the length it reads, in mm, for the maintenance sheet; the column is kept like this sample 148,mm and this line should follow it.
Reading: 31.4,mm
